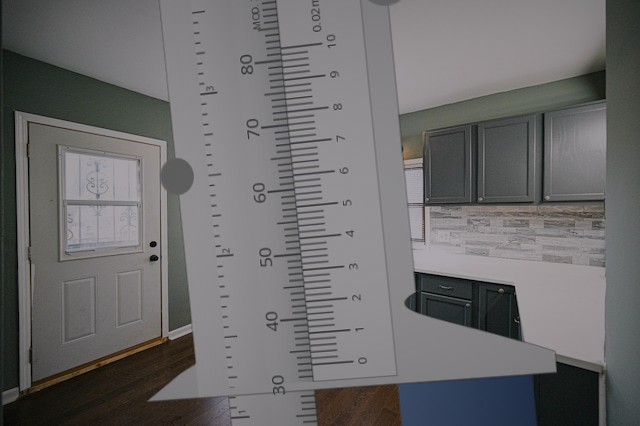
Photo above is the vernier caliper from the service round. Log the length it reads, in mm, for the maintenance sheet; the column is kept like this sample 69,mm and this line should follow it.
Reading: 32.8,mm
